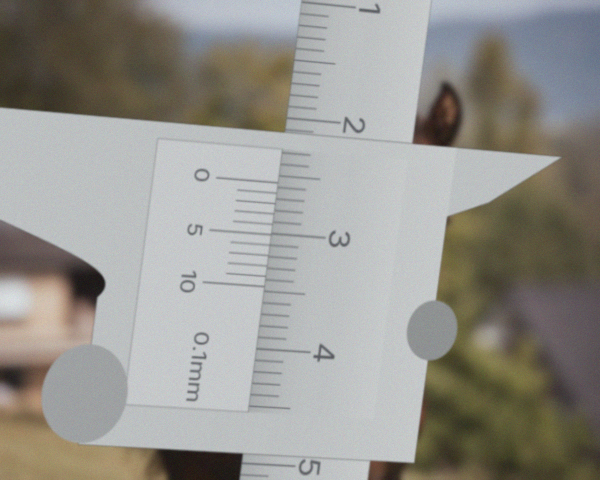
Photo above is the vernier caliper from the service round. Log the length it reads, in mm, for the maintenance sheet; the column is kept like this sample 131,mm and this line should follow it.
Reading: 25.6,mm
